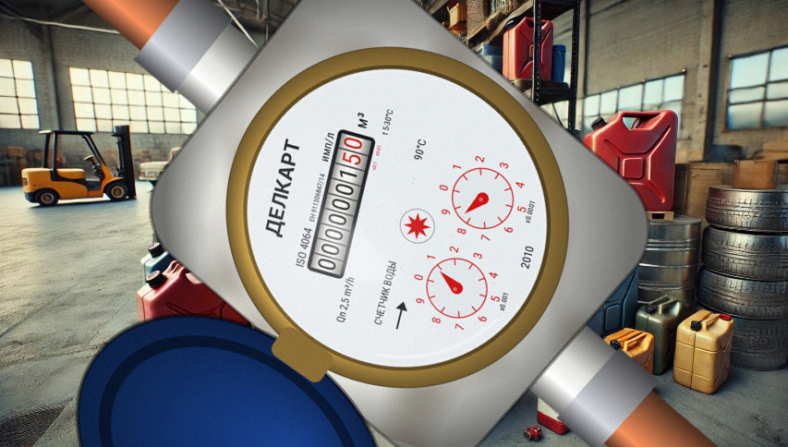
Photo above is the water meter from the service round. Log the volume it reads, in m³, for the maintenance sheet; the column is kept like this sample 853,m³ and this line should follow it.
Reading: 1.5008,m³
